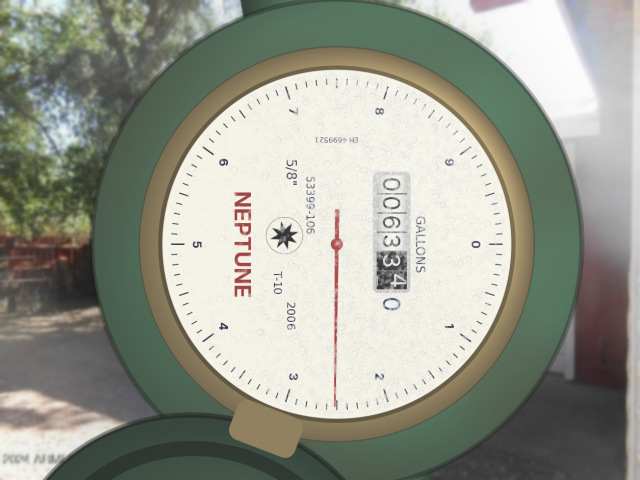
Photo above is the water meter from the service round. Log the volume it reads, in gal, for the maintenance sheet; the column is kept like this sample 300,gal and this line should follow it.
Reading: 63342.5,gal
